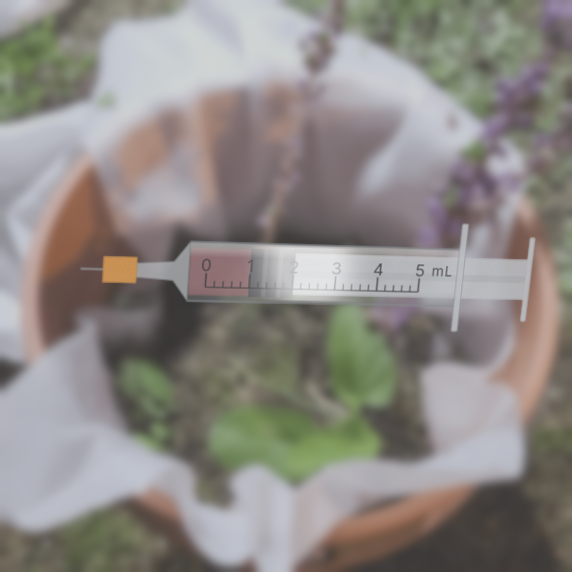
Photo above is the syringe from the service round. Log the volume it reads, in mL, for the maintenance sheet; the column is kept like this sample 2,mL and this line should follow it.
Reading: 1,mL
